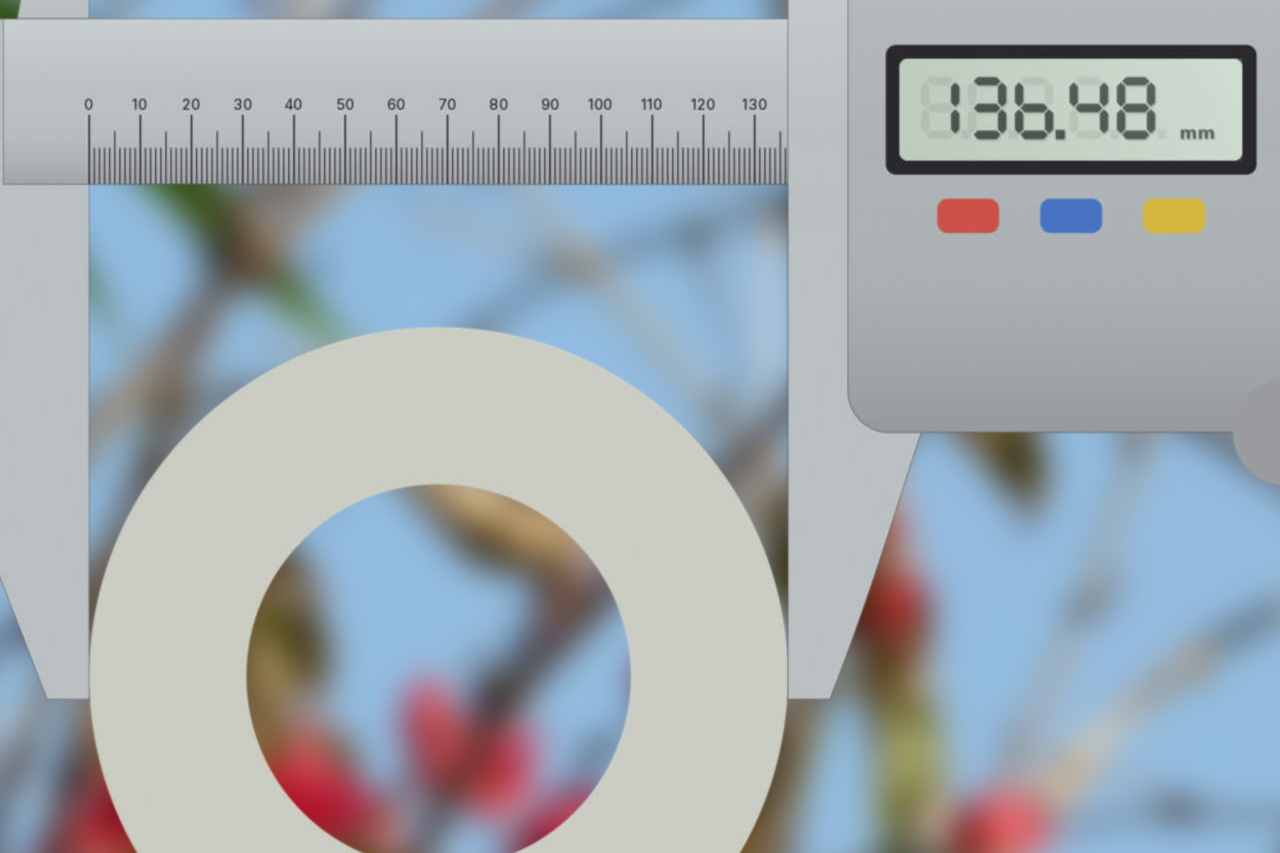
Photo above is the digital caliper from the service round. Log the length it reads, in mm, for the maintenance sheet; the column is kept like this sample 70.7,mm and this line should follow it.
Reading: 136.48,mm
